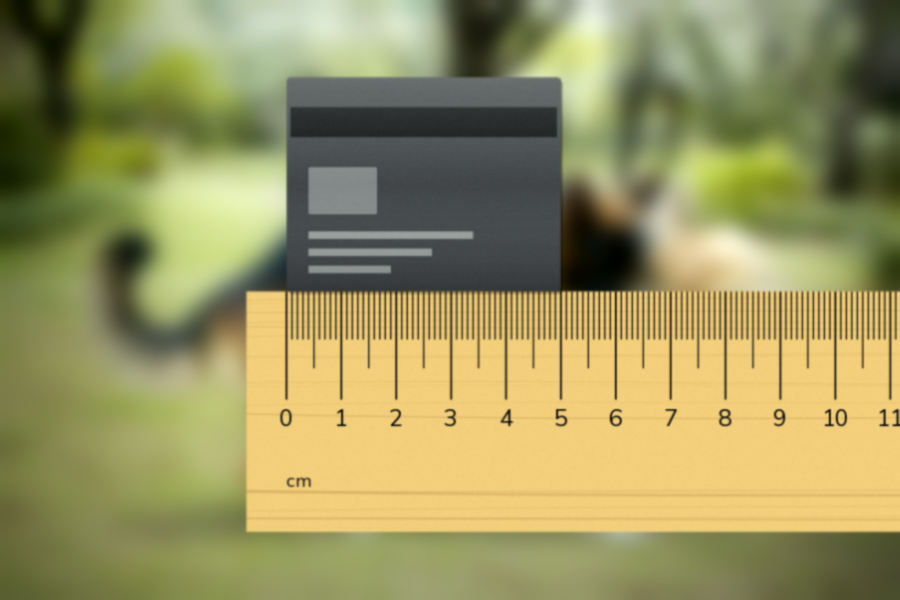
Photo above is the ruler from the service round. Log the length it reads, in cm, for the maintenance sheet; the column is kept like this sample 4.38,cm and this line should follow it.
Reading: 5,cm
